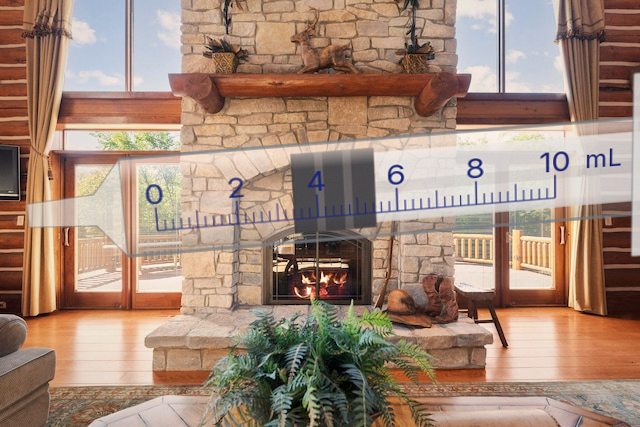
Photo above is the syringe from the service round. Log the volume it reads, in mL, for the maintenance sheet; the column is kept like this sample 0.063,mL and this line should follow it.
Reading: 3.4,mL
